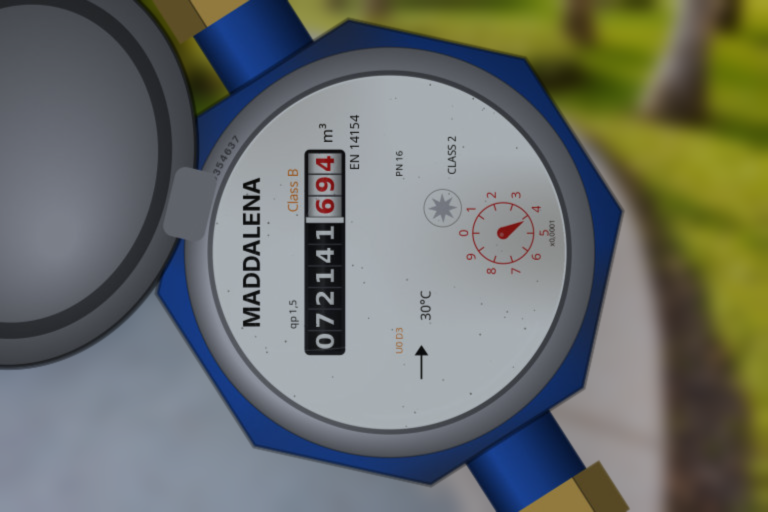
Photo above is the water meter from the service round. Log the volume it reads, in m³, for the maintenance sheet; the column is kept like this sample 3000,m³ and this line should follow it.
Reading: 72141.6944,m³
